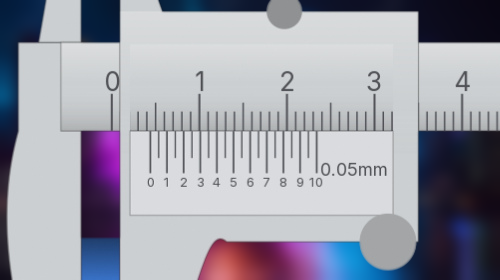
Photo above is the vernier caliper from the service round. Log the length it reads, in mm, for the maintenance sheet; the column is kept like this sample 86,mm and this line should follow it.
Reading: 4.4,mm
